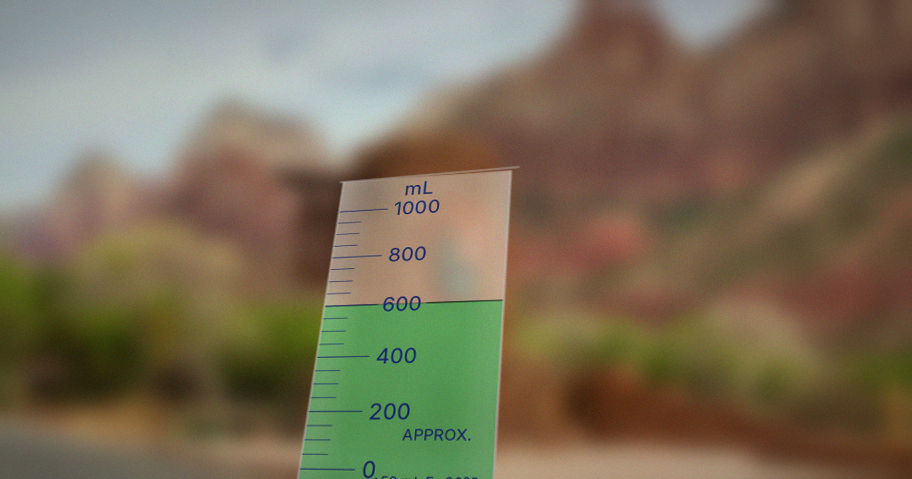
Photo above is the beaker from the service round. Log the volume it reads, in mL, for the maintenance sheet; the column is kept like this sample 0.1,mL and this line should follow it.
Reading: 600,mL
